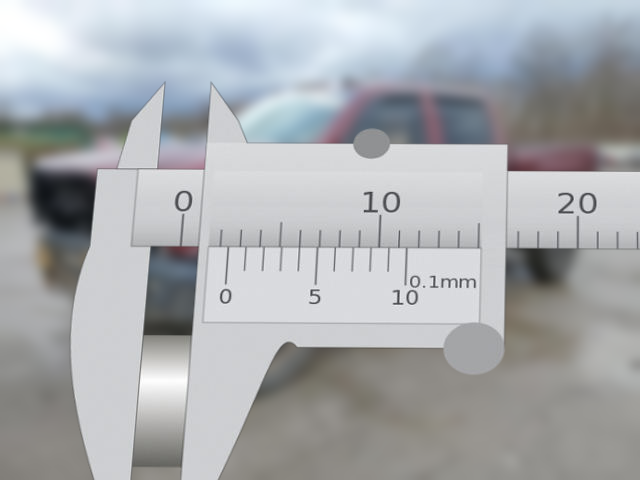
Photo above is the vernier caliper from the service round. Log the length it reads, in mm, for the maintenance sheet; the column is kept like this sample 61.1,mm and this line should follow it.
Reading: 2.4,mm
